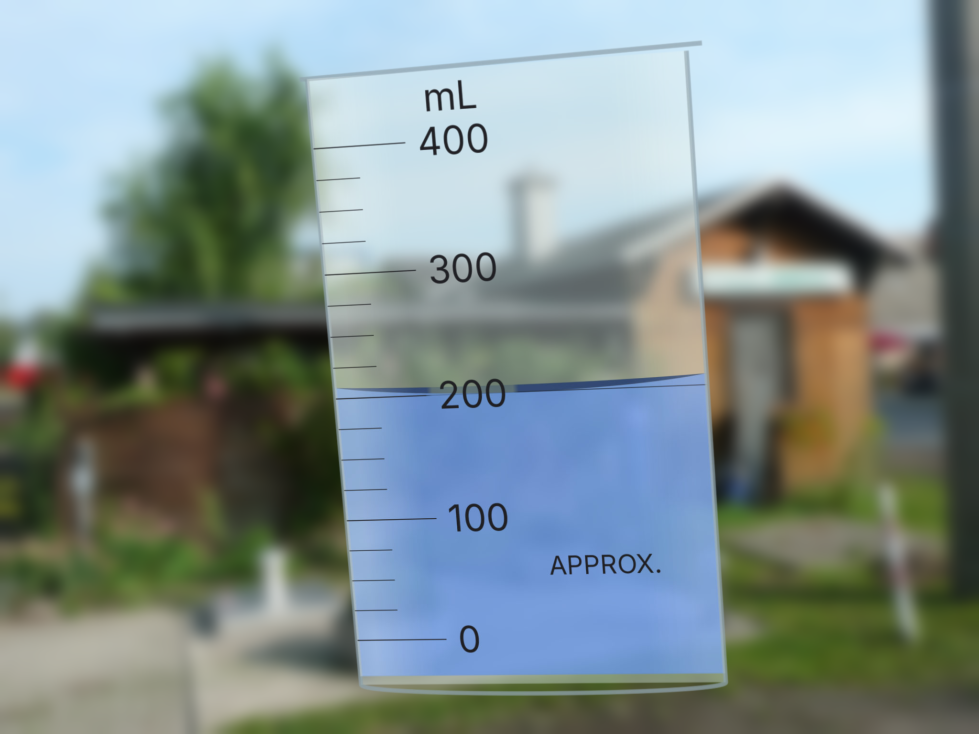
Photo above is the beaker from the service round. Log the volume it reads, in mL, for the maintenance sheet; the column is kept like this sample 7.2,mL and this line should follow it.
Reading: 200,mL
